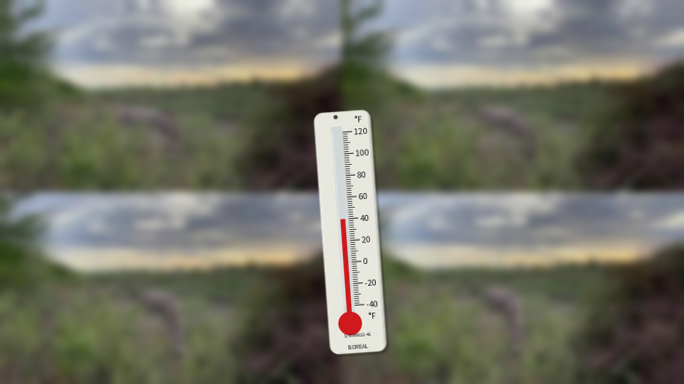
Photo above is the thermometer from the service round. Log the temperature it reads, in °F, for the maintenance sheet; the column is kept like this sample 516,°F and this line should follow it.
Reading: 40,°F
